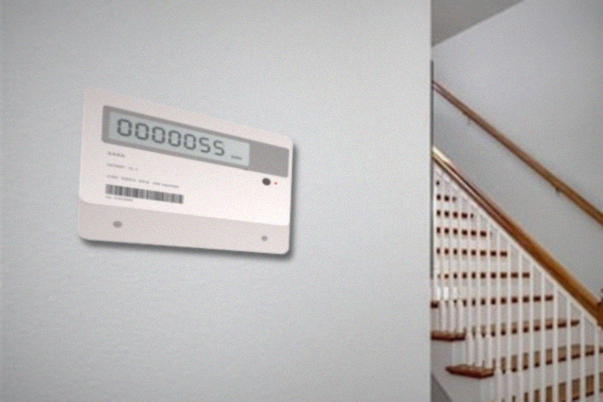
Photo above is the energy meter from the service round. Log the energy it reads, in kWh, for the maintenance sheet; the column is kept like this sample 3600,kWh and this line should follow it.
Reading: 55,kWh
